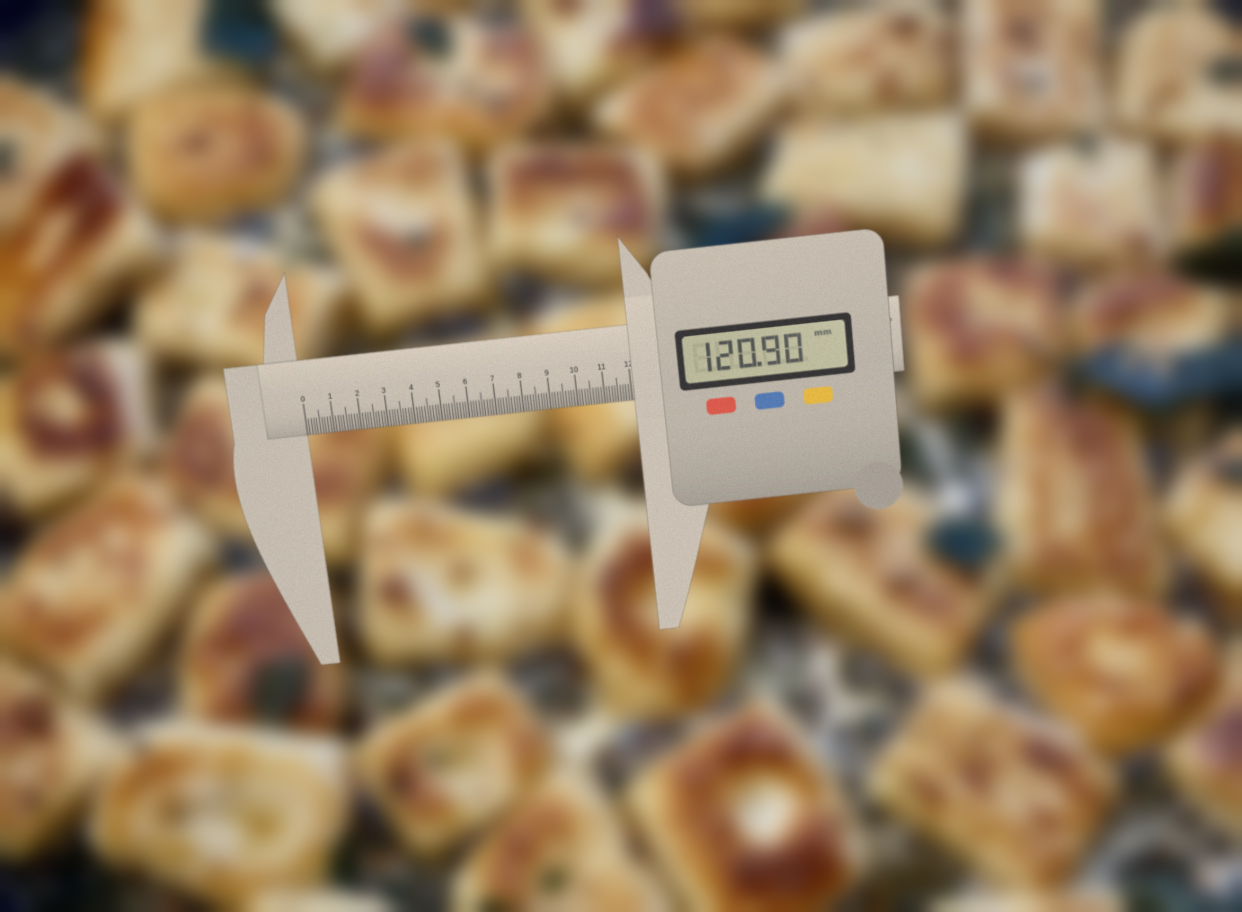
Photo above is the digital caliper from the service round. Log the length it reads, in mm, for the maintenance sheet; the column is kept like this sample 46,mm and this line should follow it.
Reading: 120.90,mm
